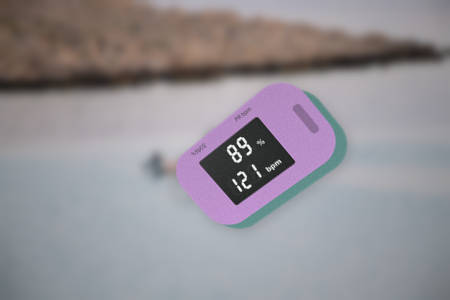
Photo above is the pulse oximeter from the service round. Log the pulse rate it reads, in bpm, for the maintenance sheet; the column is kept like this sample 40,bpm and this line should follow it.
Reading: 121,bpm
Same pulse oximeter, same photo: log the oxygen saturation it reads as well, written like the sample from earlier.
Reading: 89,%
